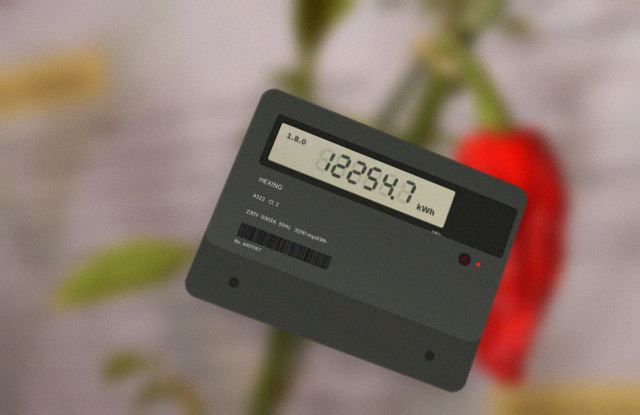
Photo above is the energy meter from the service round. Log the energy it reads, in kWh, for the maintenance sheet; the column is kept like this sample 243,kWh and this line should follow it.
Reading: 12254.7,kWh
